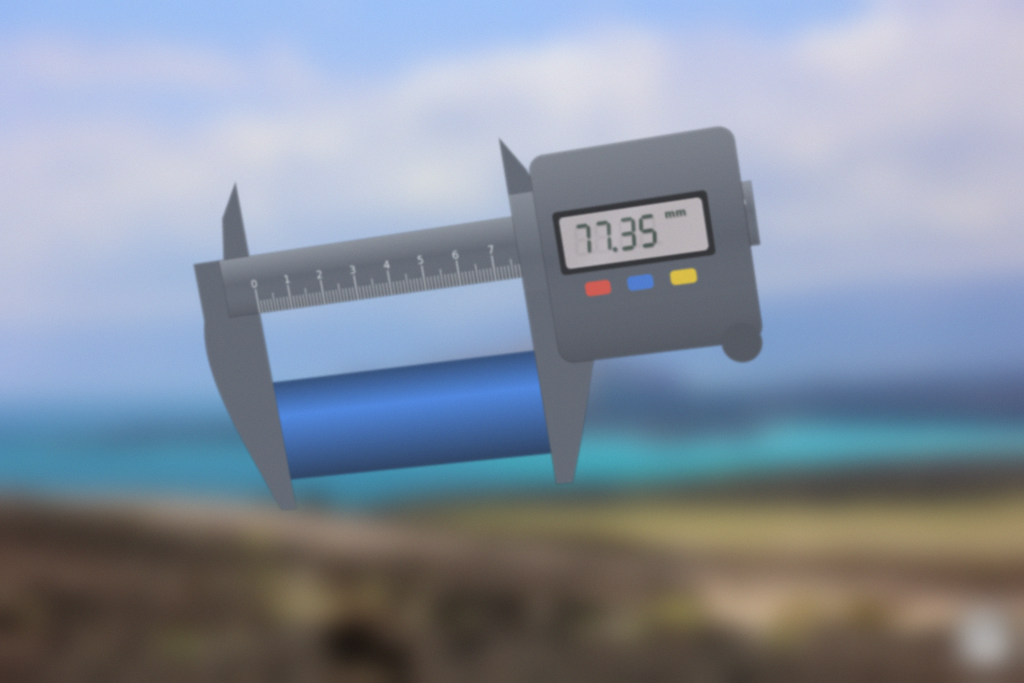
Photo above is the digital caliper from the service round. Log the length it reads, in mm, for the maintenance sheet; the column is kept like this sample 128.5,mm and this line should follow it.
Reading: 77.35,mm
